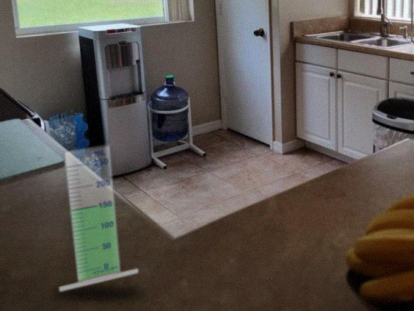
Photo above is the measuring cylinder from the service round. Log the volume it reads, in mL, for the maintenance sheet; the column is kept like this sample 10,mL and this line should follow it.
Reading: 150,mL
